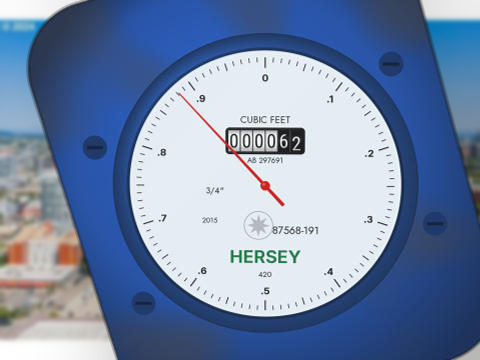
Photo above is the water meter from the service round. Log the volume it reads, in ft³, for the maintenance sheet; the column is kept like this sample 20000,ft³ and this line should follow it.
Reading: 61.88,ft³
